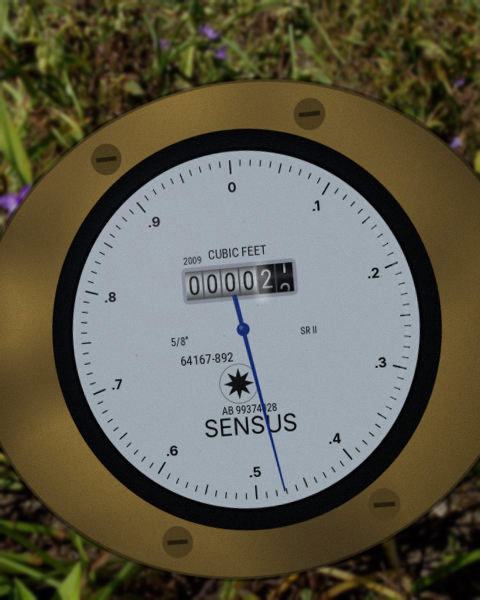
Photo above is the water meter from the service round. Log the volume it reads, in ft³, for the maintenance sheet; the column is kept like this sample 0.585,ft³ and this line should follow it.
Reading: 21.47,ft³
